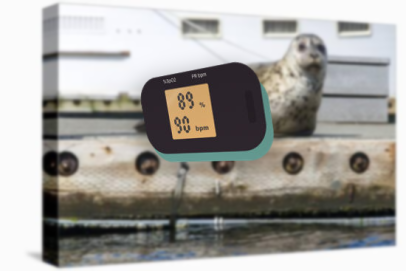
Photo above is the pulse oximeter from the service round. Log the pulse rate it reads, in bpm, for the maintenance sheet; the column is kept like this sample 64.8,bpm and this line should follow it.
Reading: 90,bpm
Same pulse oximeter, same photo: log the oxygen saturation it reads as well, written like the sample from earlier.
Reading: 89,%
